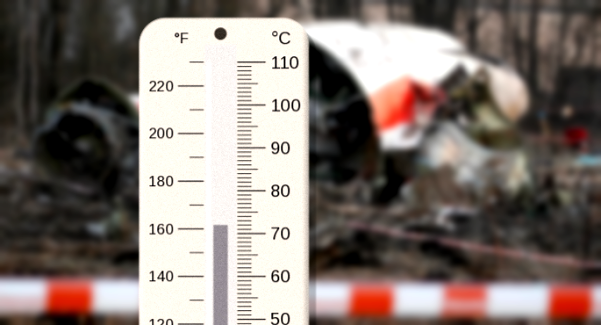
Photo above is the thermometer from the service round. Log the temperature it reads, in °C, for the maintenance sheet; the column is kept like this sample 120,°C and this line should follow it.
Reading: 72,°C
